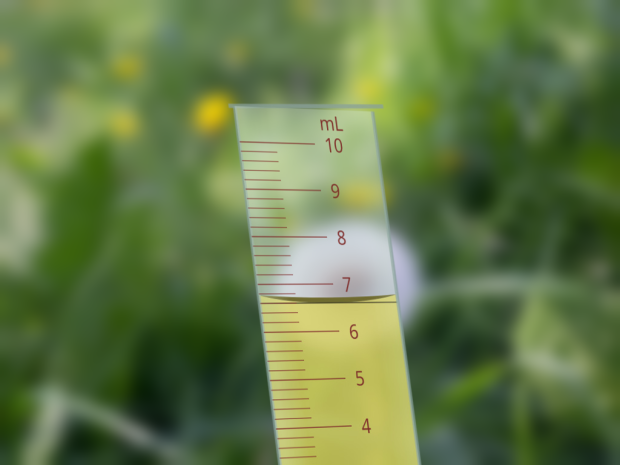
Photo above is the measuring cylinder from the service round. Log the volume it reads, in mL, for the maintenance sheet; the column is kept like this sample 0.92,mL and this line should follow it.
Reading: 6.6,mL
